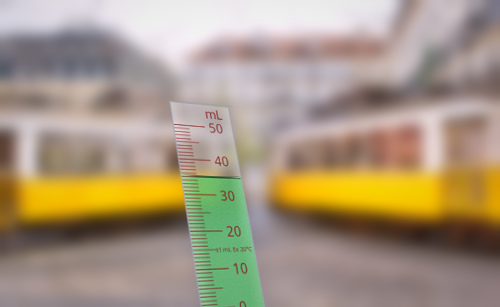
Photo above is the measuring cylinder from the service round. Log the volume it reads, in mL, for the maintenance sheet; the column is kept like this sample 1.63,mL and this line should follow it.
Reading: 35,mL
